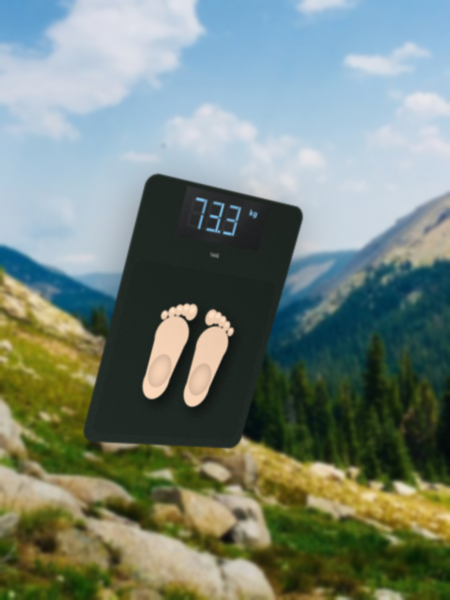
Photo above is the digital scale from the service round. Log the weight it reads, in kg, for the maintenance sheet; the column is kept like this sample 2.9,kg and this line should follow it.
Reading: 73.3,kg
